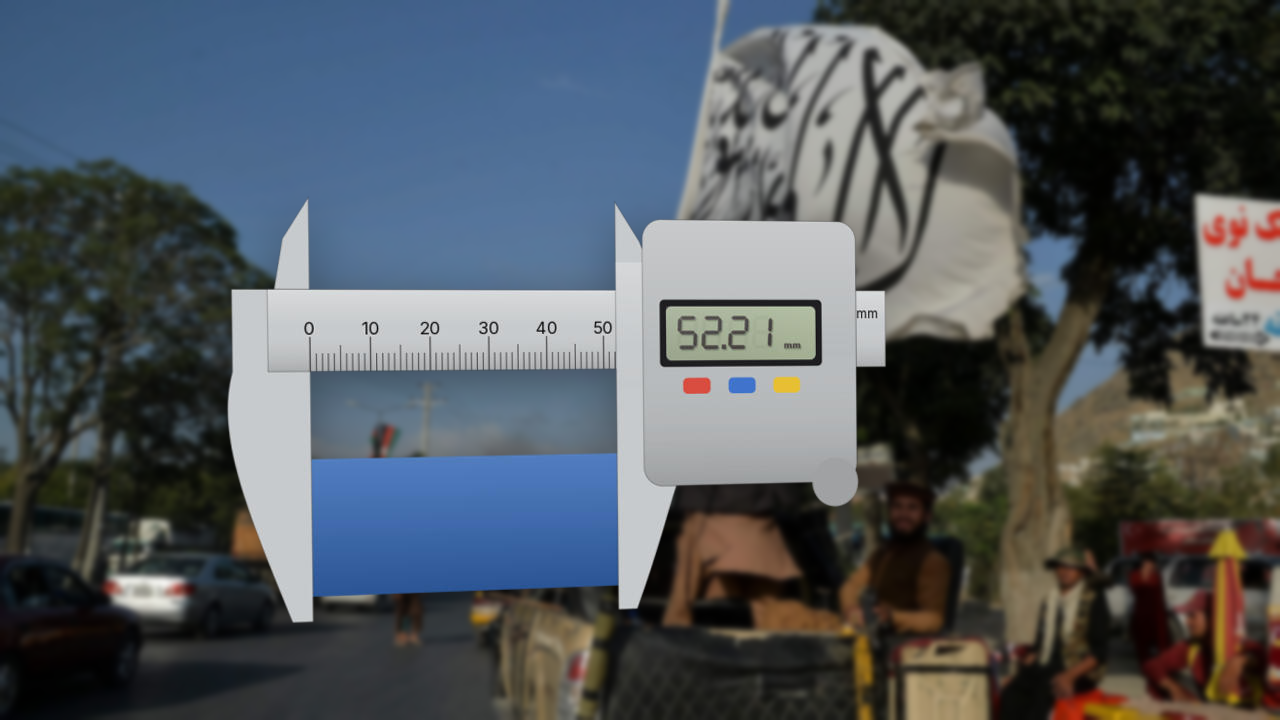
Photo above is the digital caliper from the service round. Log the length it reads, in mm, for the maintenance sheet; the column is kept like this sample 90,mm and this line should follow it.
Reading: 52.21,mm
